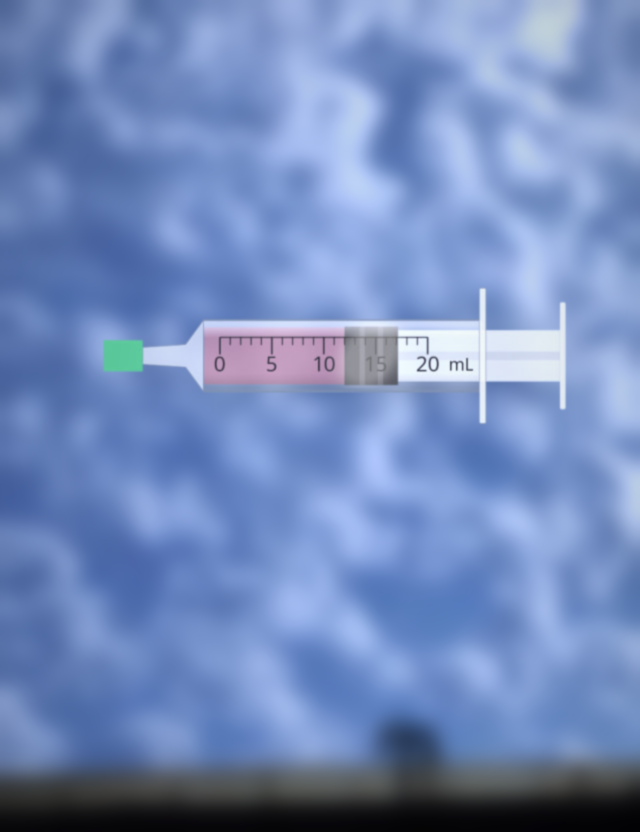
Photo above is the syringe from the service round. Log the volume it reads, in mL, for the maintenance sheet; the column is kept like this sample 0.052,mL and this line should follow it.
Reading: 12,mL
